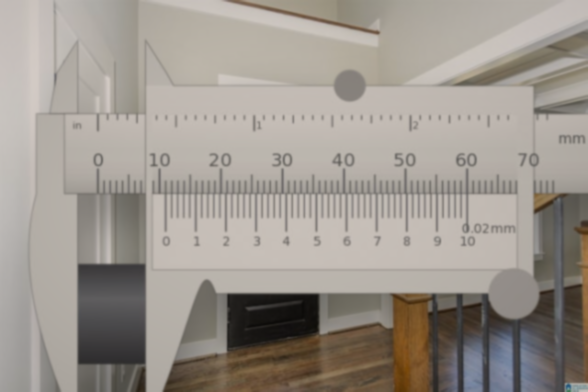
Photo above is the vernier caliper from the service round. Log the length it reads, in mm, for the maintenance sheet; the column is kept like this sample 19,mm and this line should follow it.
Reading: 11.0,mm
